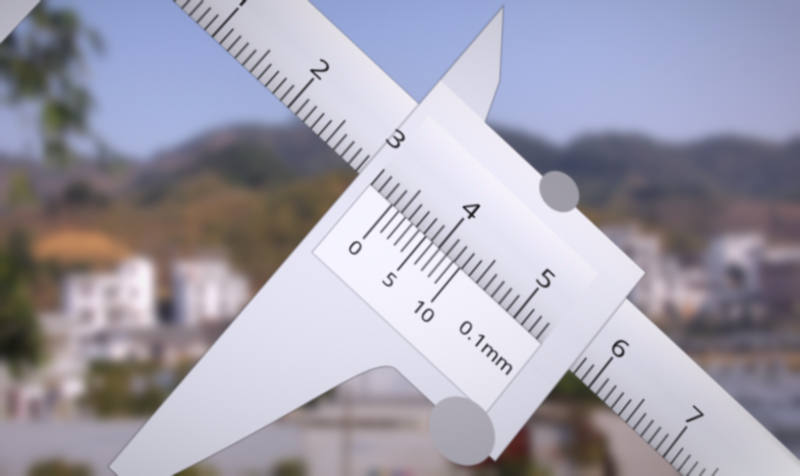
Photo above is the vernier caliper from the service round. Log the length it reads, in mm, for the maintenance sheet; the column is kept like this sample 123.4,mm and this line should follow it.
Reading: 33.8,mm
